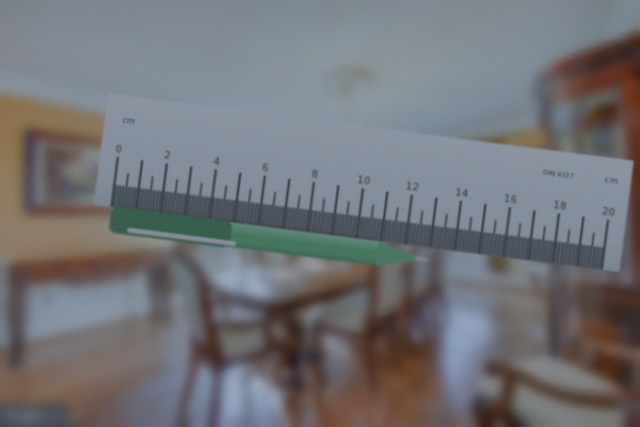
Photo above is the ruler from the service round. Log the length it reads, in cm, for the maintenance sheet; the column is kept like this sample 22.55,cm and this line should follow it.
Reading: 13,cm
